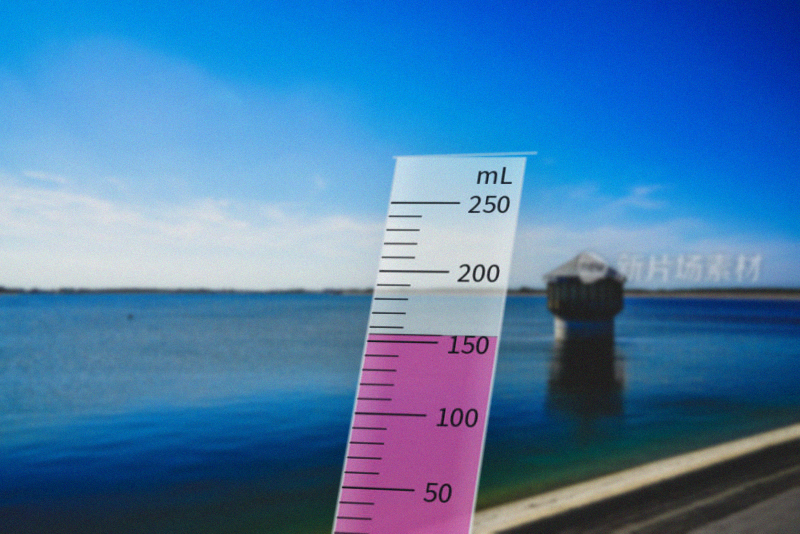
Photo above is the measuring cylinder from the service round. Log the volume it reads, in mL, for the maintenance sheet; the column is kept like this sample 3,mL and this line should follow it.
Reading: 155,mL
